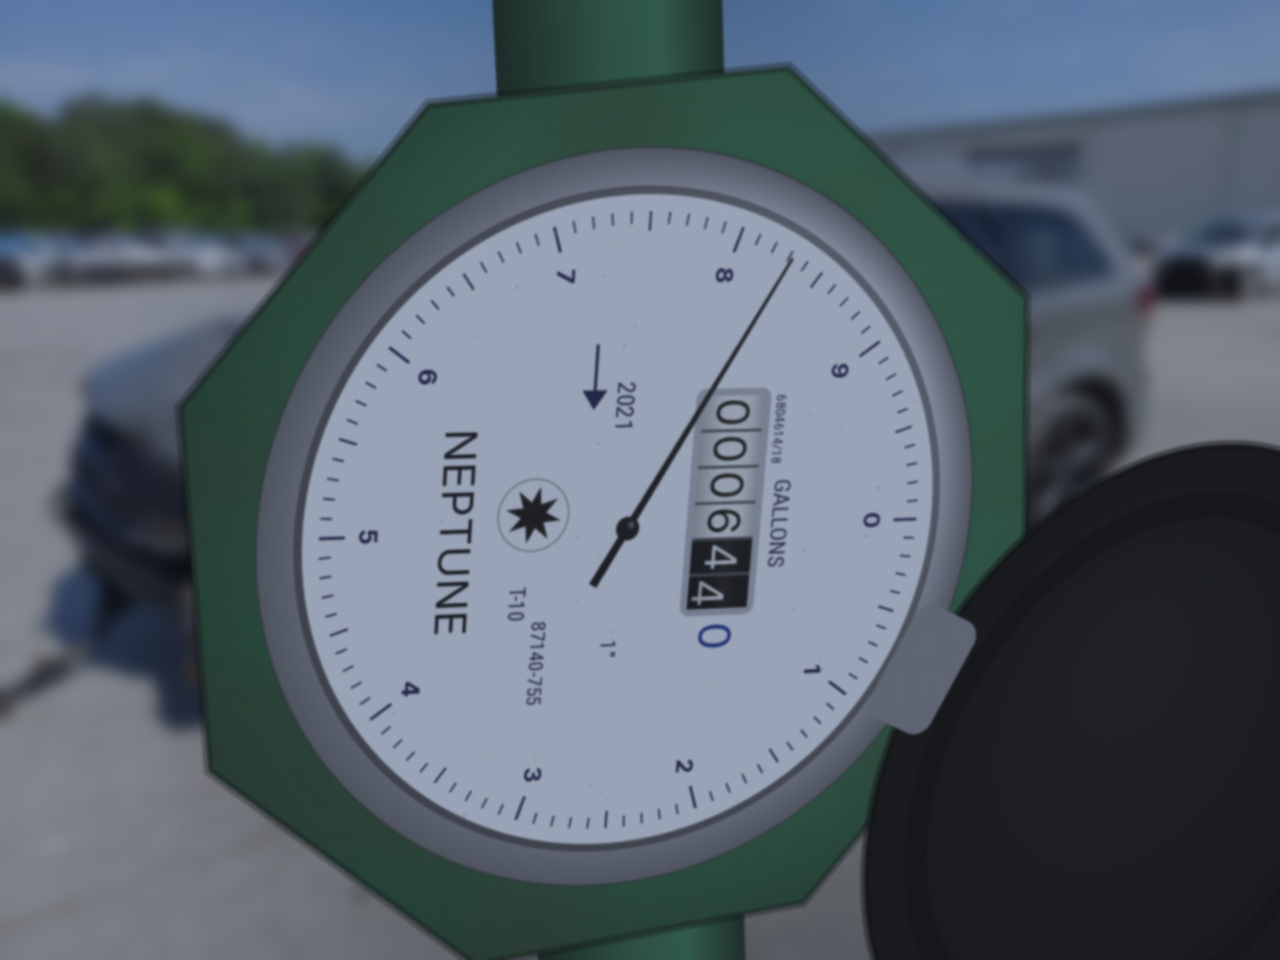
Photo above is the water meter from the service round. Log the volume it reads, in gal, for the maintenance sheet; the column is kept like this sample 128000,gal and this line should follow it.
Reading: 6438.3,gal
